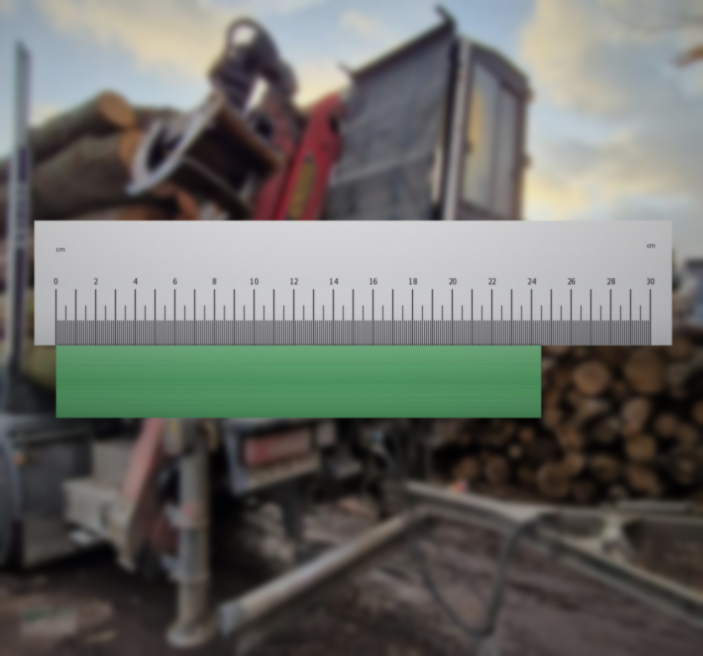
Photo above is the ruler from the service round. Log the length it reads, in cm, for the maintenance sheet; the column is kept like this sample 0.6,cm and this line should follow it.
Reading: 24.5,cm
